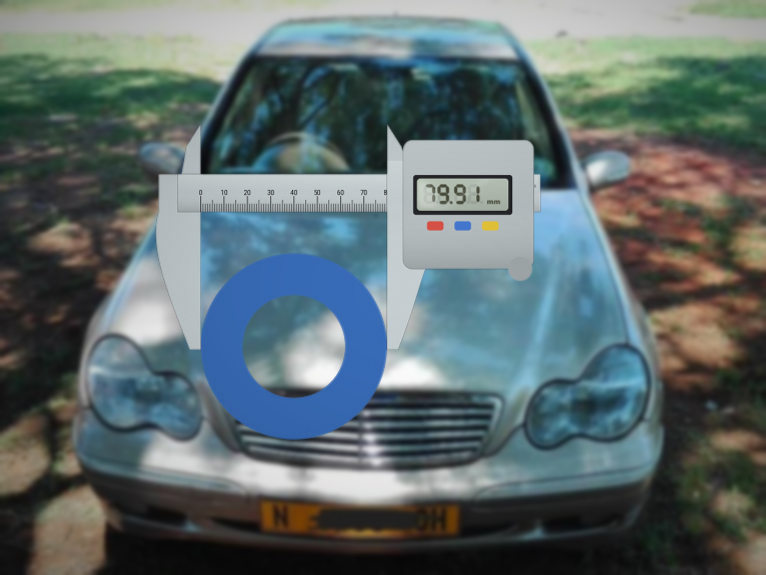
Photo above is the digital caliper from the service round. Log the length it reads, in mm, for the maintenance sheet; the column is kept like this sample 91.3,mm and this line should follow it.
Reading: 79.91,mm
